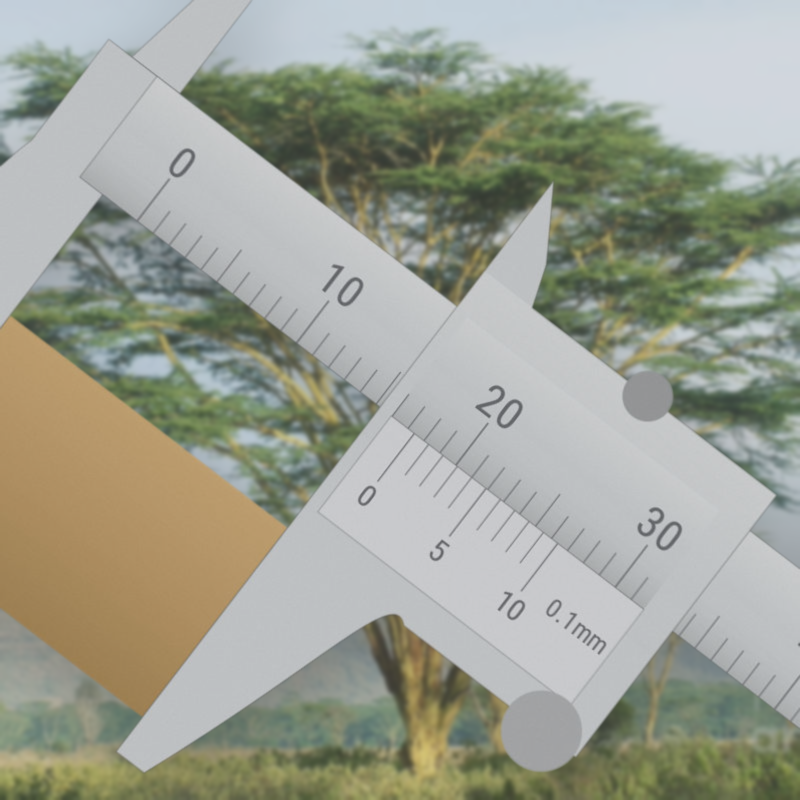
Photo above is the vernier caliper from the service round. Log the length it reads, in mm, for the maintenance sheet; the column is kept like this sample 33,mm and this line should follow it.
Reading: 17.4,mm
